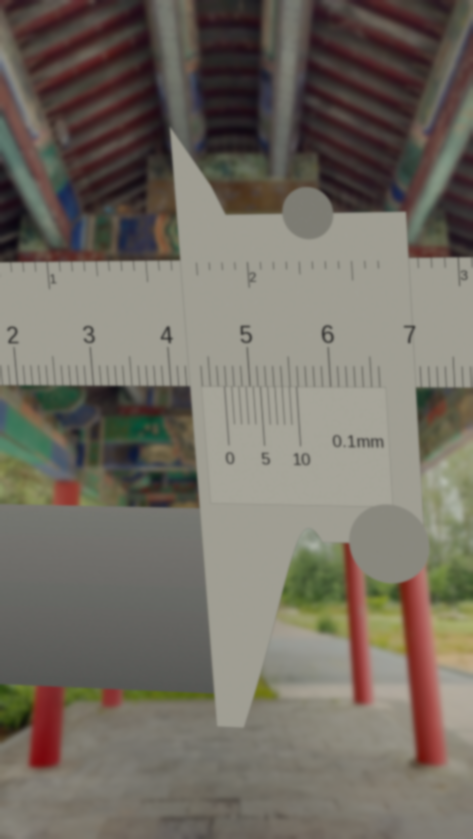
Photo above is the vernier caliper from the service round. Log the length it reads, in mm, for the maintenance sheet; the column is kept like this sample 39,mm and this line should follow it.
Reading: 46.8,mm
